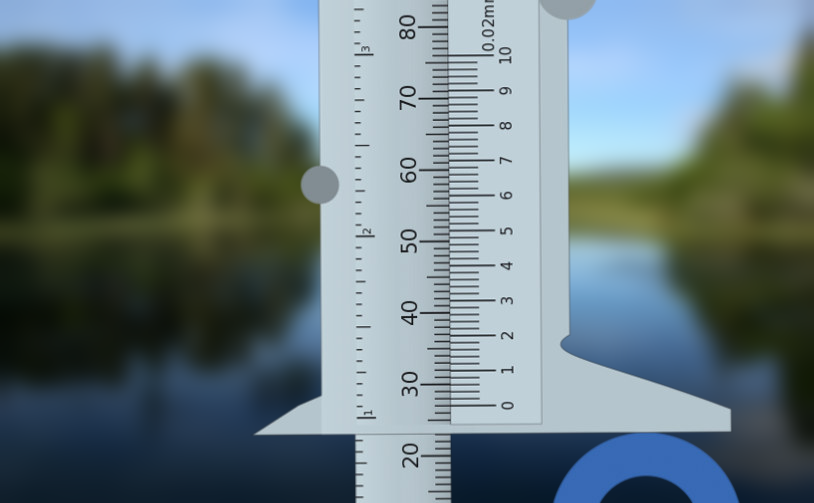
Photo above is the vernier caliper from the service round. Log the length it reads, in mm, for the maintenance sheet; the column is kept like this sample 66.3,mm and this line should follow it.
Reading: 27.0,mm
